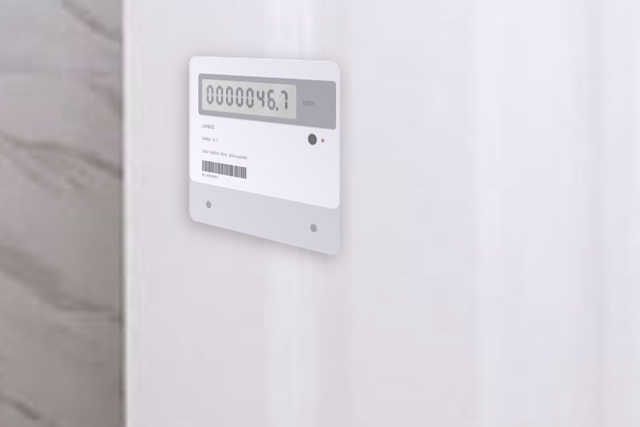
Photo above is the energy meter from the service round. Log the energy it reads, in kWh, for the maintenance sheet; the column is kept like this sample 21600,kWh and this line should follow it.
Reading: 46.7,kWh
